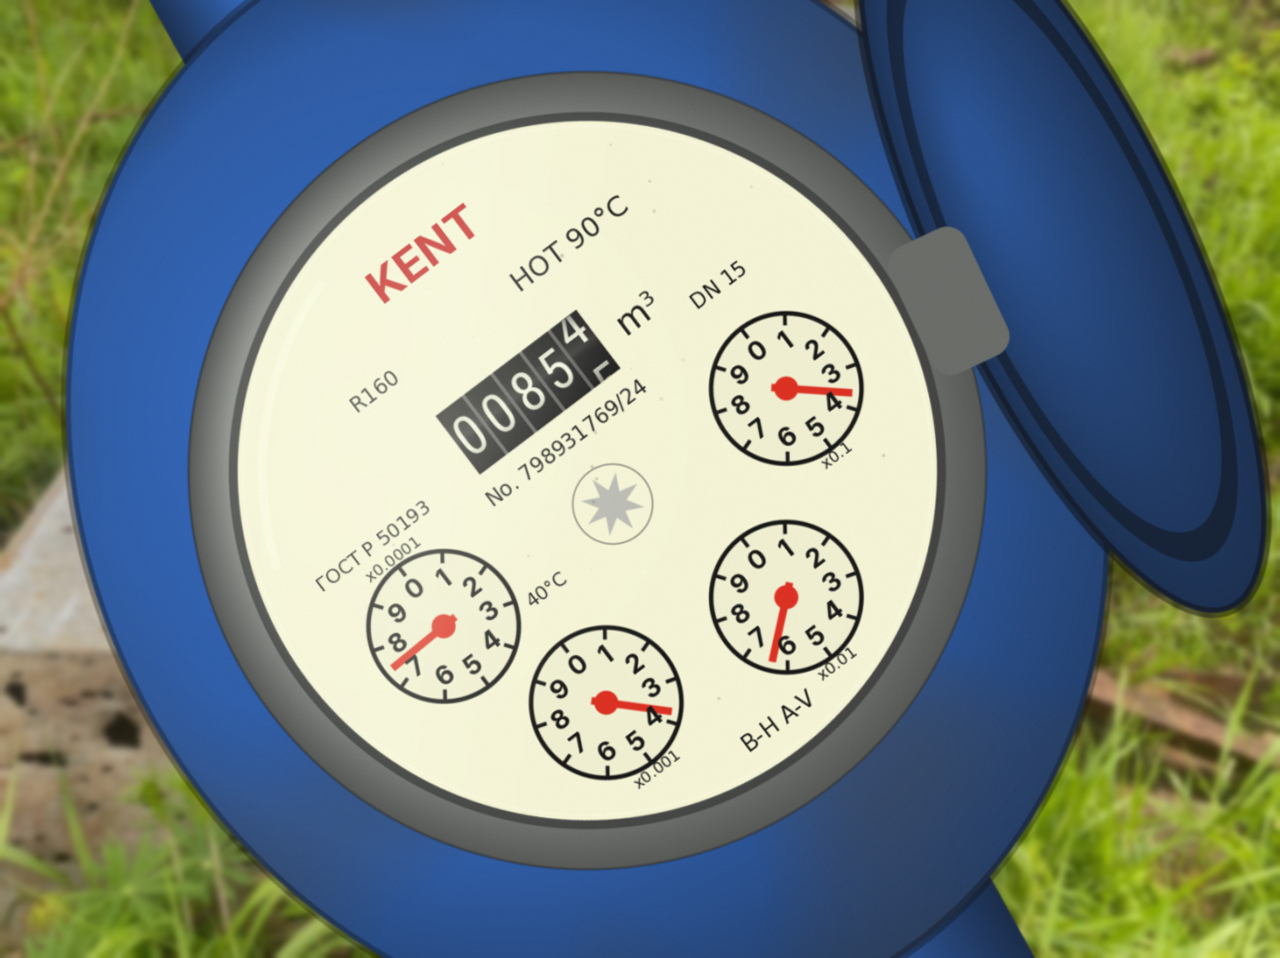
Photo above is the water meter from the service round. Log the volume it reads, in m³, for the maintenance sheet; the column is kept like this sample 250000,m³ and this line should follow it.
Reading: 854.3637,m³
